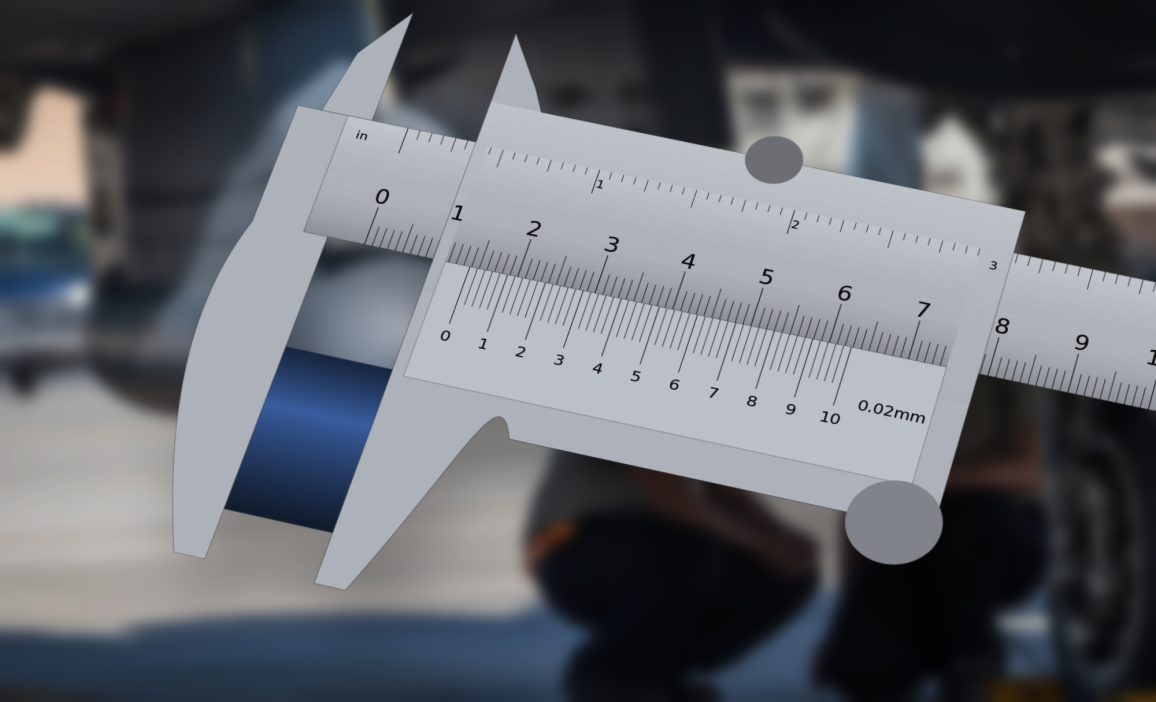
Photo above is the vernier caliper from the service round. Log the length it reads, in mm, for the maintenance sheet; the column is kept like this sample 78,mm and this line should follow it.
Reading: 13.8,mm
